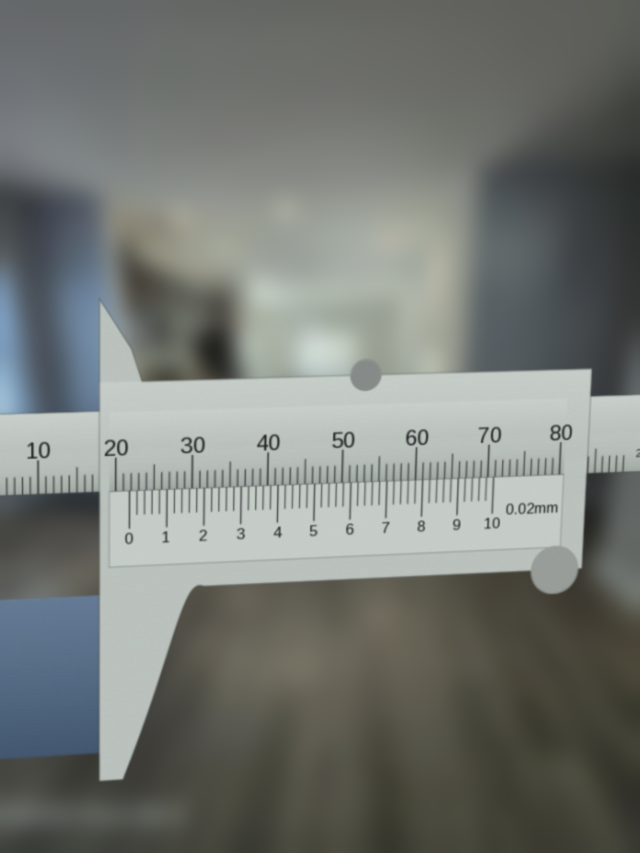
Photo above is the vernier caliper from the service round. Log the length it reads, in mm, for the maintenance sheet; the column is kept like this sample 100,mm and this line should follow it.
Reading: 21.8,mm
